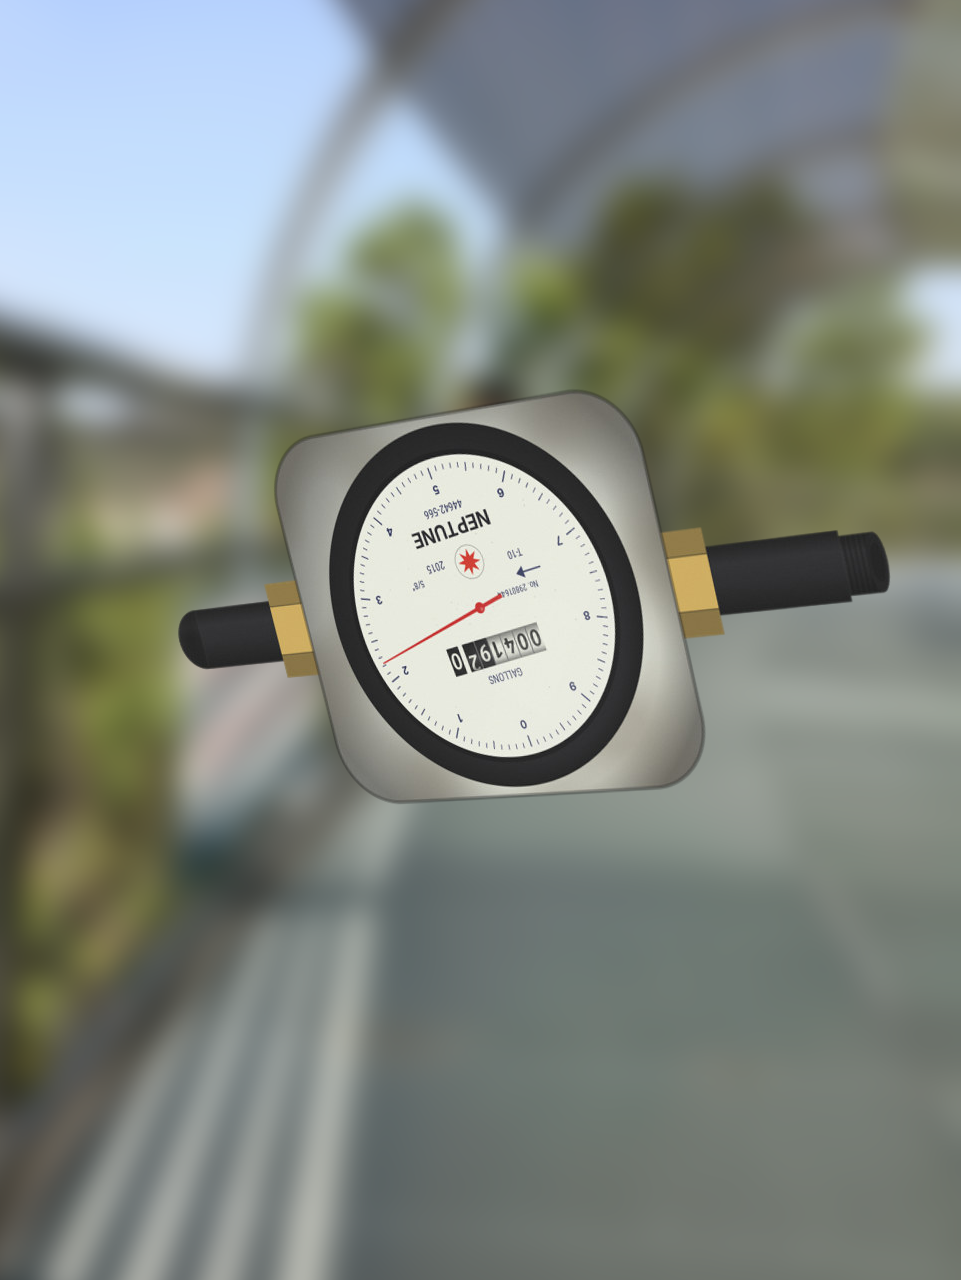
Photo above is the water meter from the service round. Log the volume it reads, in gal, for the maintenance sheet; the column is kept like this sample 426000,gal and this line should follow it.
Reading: 41922.2,gal
